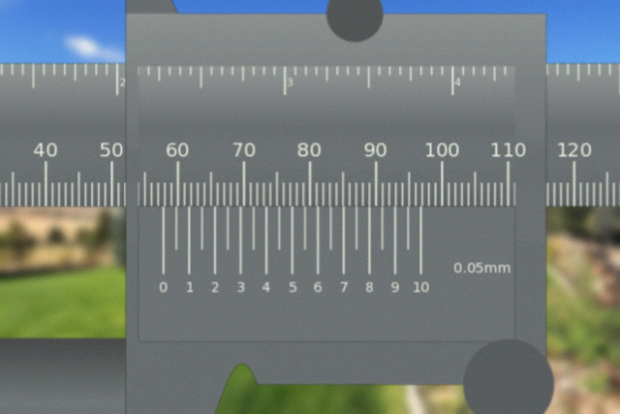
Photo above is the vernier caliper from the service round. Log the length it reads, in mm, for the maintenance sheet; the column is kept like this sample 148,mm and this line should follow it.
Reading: 57.8,mm
